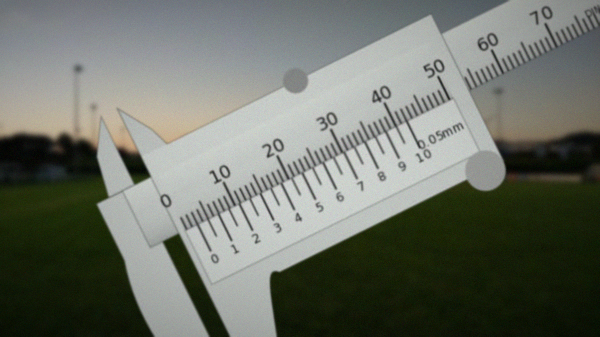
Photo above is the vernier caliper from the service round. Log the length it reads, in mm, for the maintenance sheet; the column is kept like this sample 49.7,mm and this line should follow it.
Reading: 3.0,mm
